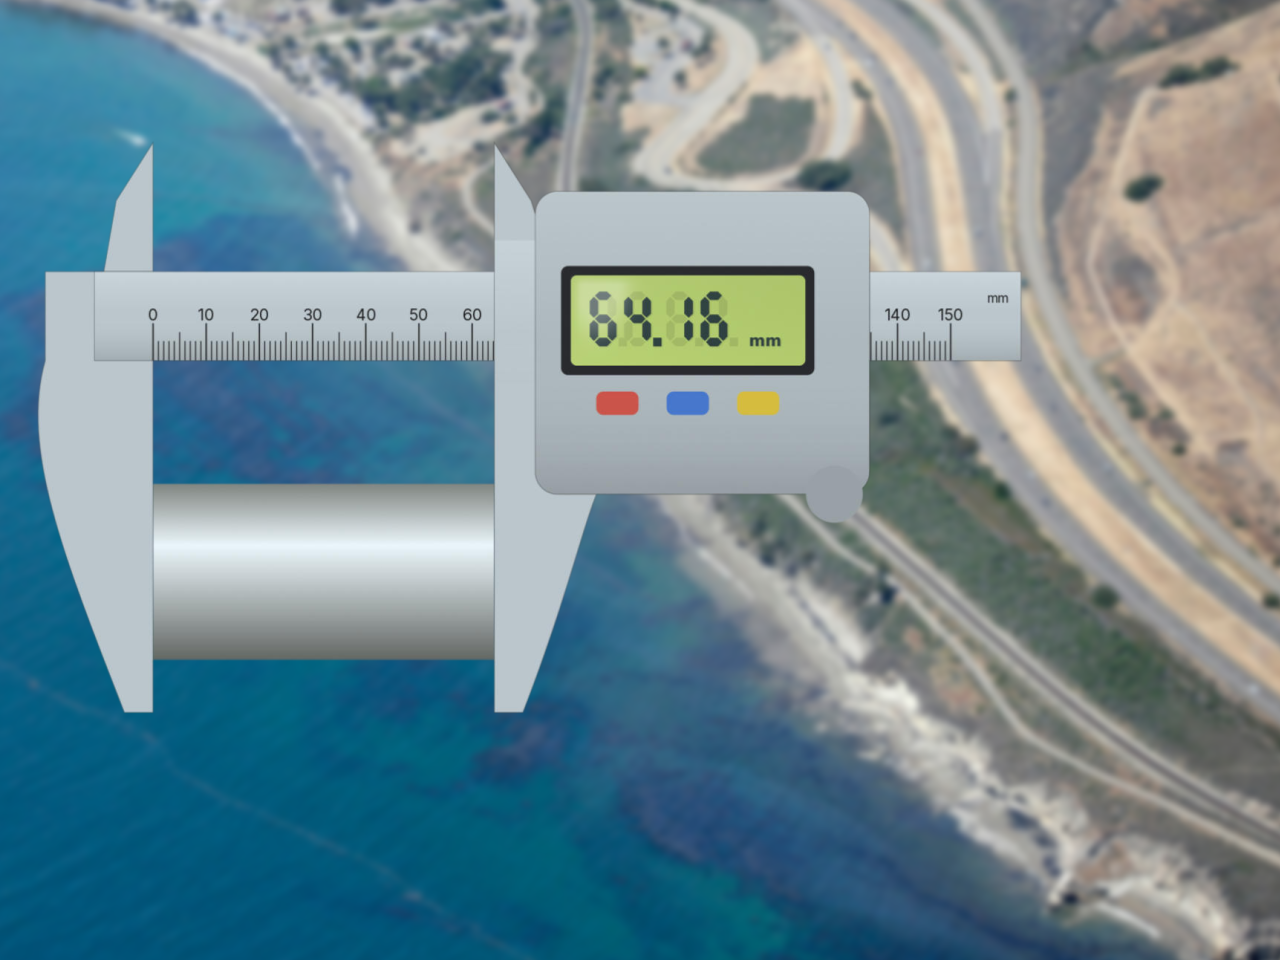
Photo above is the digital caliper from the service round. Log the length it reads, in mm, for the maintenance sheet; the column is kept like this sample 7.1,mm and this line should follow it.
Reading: 64.16,mm
